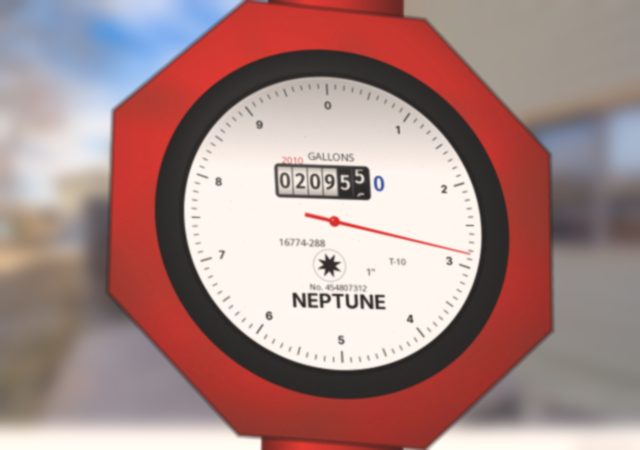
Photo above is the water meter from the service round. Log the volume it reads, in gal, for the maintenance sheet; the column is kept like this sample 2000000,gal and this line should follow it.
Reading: 209552.8,gal
